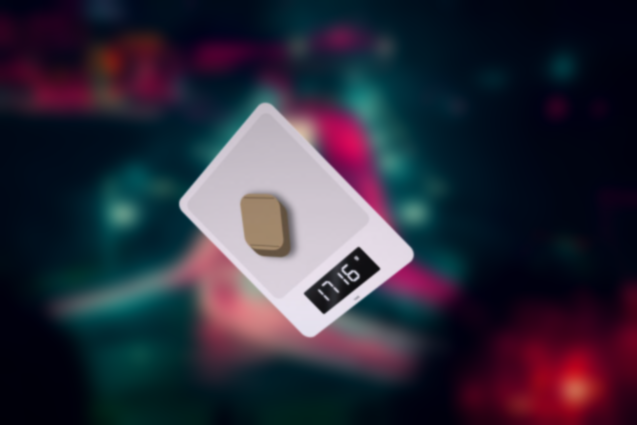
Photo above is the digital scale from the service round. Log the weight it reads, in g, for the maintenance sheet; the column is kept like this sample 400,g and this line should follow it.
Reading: 1716,g
